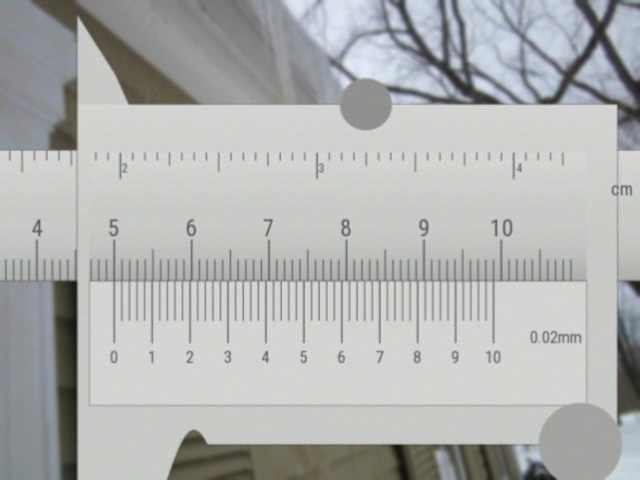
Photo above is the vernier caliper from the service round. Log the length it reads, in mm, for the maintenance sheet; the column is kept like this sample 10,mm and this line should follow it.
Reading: 50.0,mm
